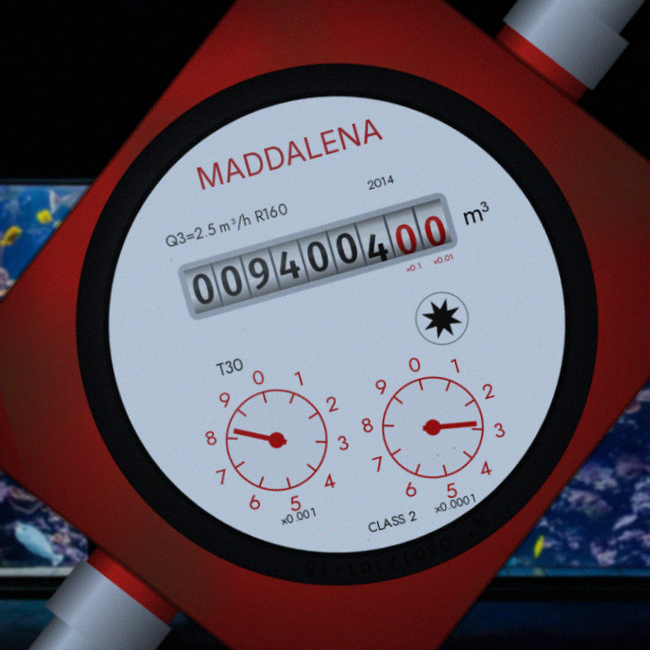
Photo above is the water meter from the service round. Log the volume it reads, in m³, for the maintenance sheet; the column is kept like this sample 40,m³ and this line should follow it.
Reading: 94003.9982,m³
